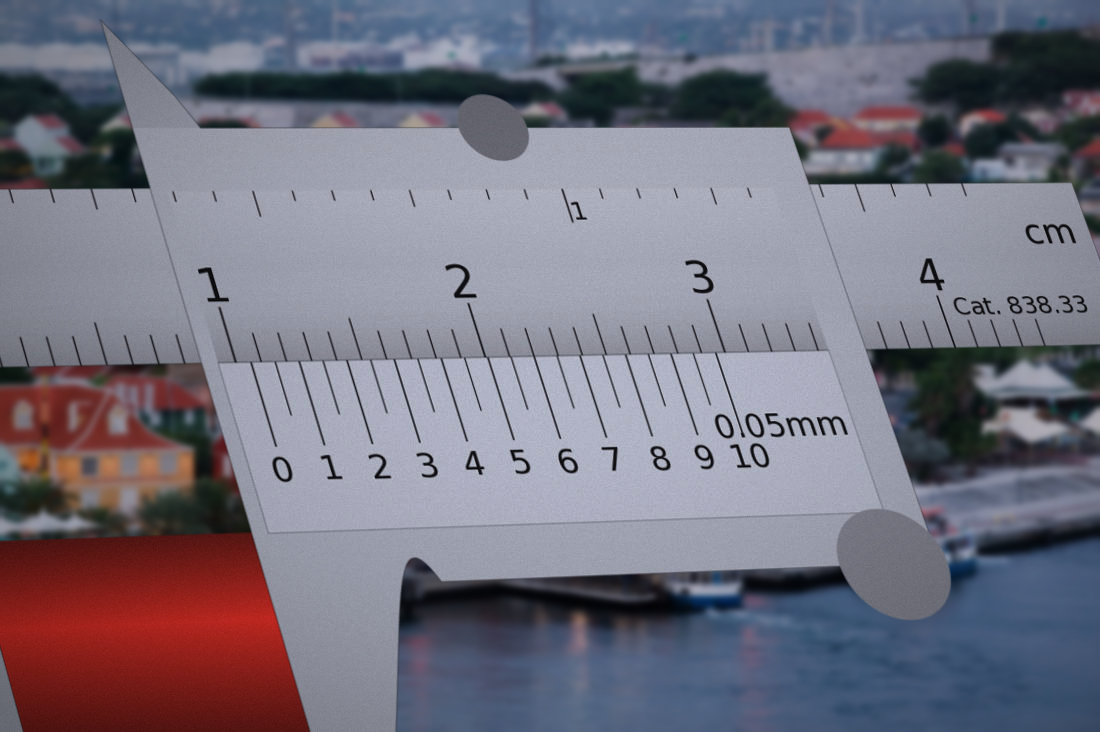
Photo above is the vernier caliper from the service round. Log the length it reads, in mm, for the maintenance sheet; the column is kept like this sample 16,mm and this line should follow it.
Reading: 10.6,mm
